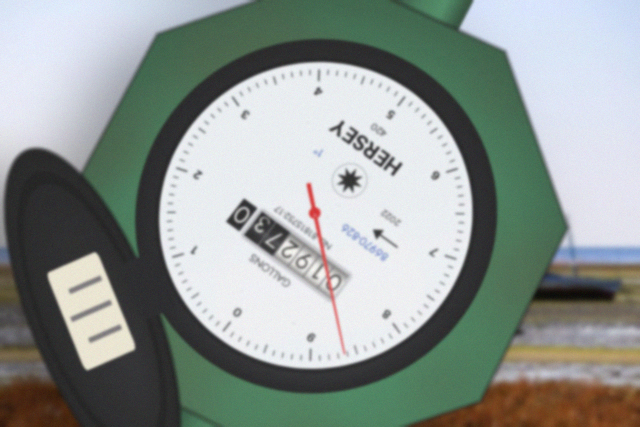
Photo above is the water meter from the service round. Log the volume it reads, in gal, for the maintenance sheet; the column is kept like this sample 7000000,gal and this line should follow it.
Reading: 192728.6,gal
